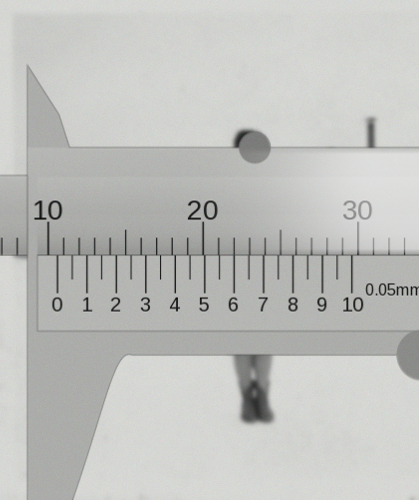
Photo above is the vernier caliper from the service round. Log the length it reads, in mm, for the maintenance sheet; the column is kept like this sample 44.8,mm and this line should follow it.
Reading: 10.6,mm
